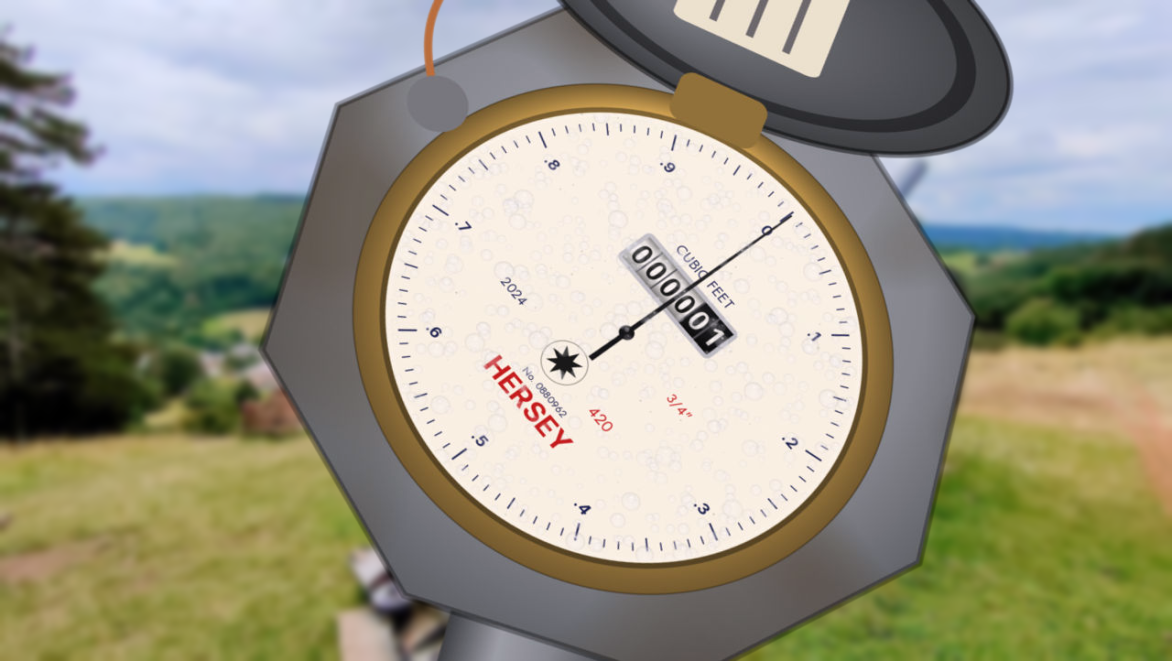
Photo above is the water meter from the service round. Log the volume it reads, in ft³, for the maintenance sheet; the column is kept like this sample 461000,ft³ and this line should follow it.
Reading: 1.00,ft³
